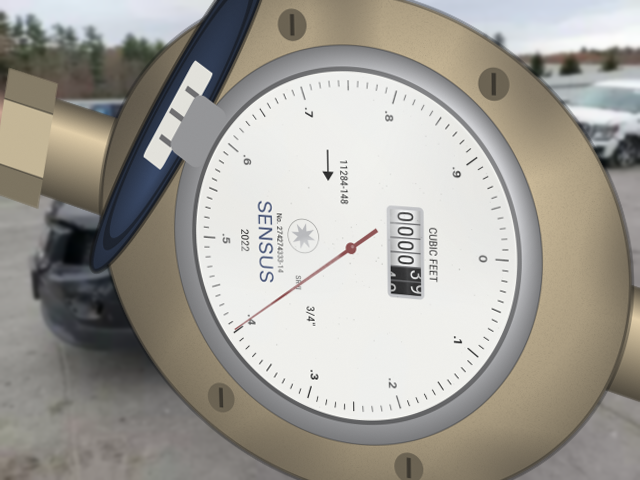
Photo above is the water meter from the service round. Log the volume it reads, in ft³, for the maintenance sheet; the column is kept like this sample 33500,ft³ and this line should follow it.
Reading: 39.40,ft³
